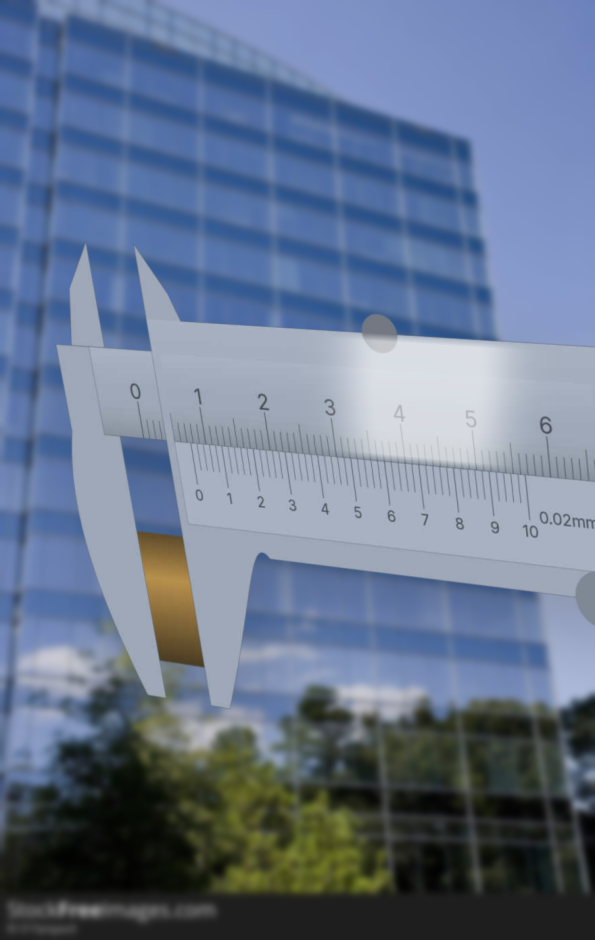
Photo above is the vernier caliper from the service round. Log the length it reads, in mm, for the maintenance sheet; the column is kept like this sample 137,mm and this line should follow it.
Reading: 7.6,mm
